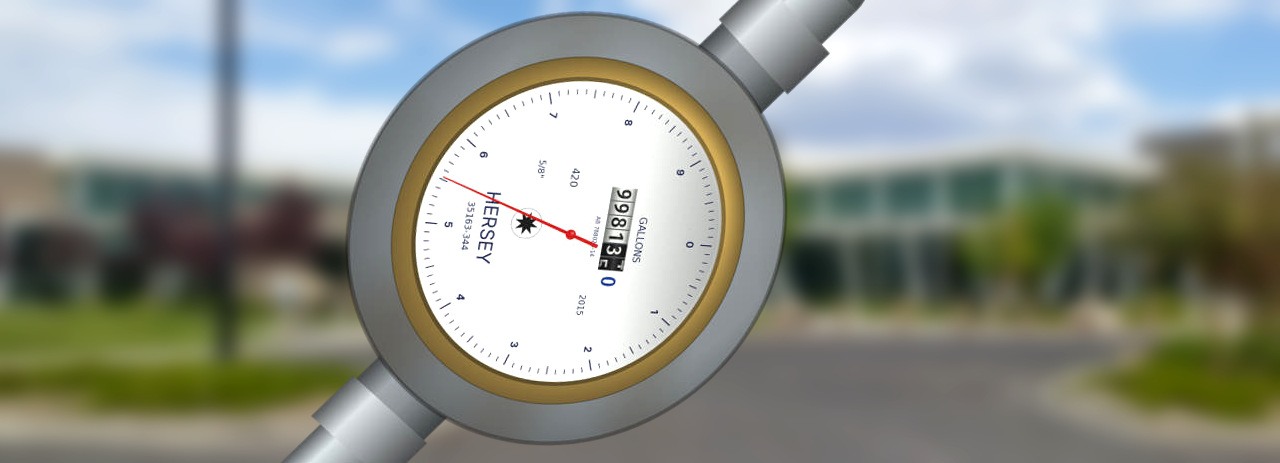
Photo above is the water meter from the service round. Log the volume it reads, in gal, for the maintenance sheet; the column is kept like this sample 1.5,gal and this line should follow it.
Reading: 9981345.5,gal
